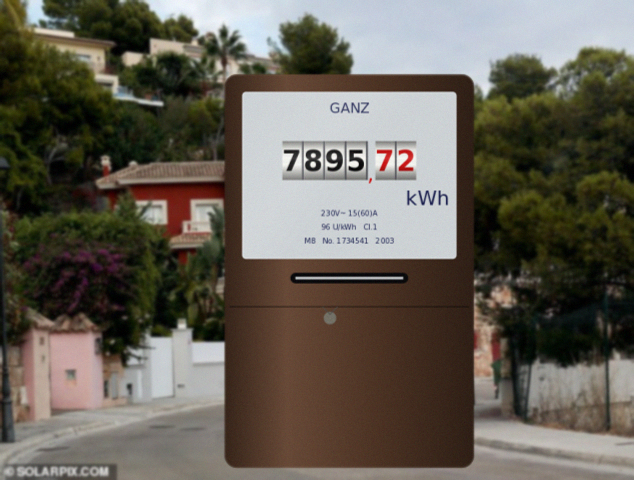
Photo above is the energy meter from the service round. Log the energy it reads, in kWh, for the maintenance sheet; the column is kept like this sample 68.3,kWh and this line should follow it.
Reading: 7895.72,kWh
